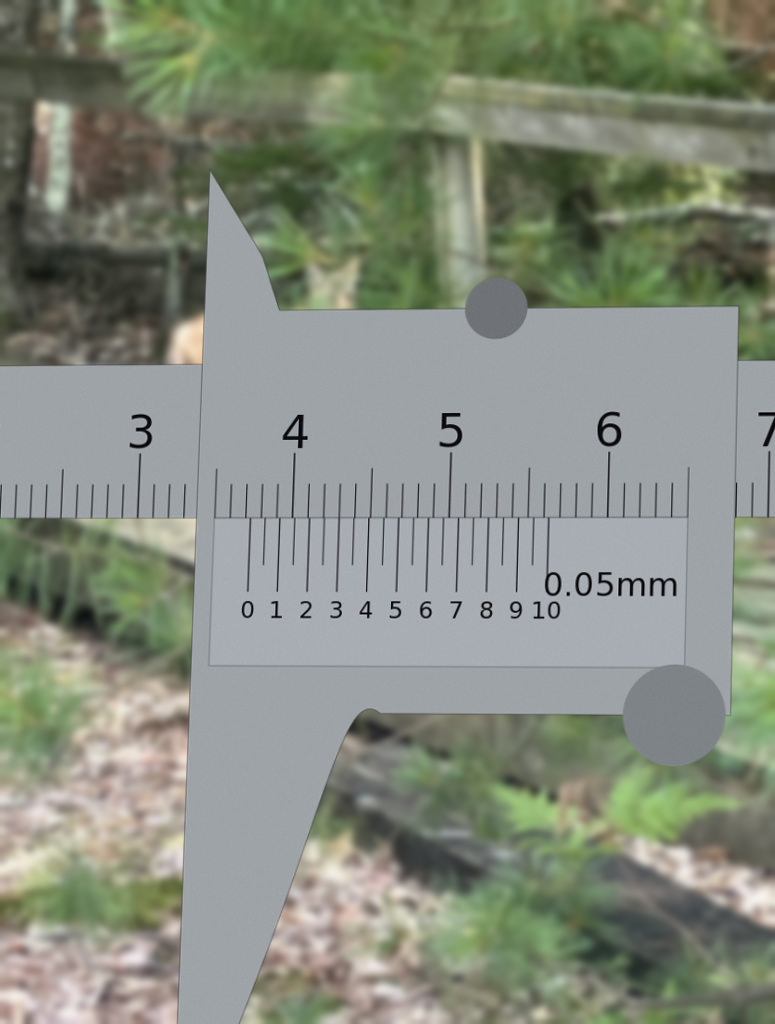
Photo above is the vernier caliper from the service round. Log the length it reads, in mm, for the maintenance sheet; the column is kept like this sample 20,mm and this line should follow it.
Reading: 37.3,mm
